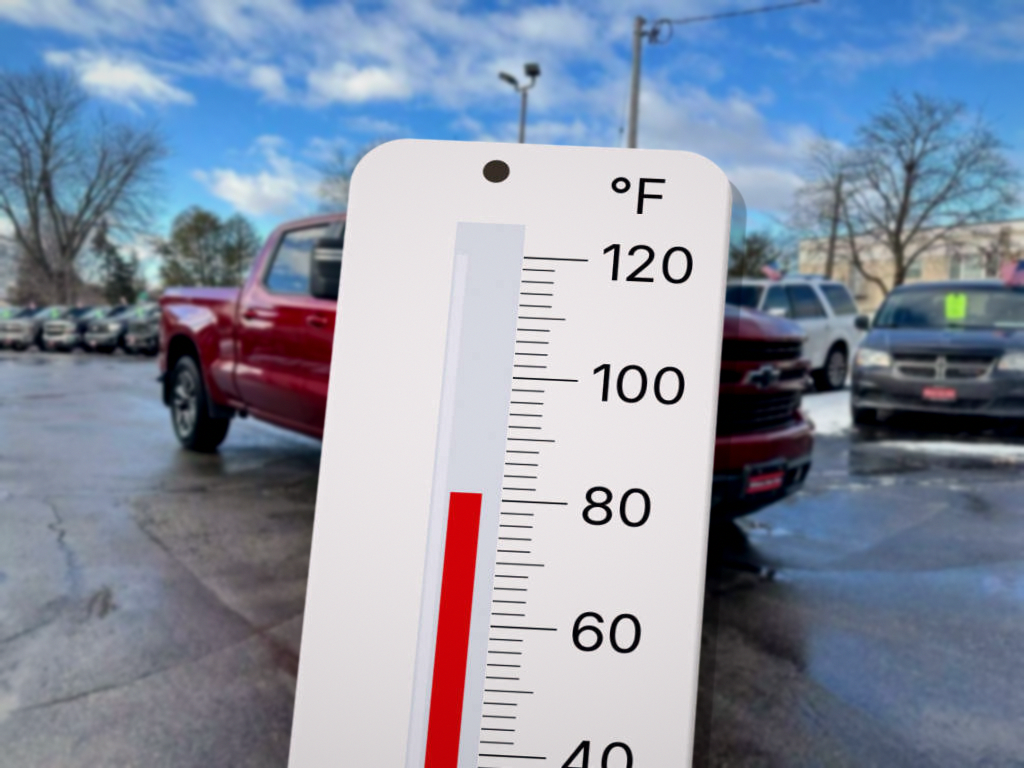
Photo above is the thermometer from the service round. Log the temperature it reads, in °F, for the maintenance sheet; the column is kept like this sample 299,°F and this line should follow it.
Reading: 81,°F
